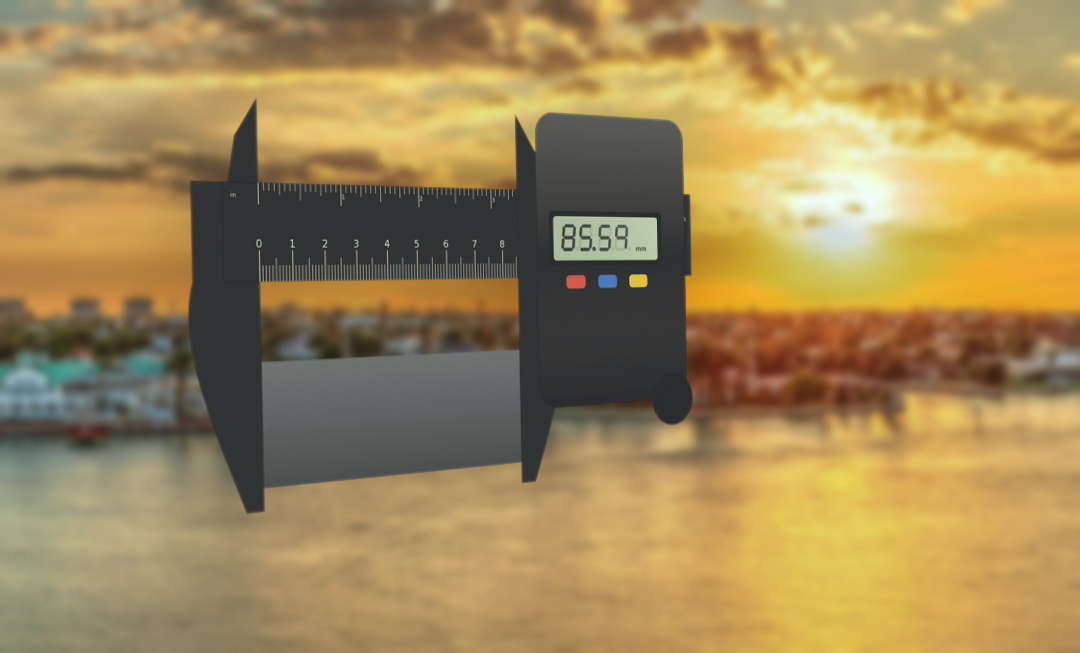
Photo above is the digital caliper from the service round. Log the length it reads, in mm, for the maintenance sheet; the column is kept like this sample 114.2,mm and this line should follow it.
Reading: 85.59,mm
